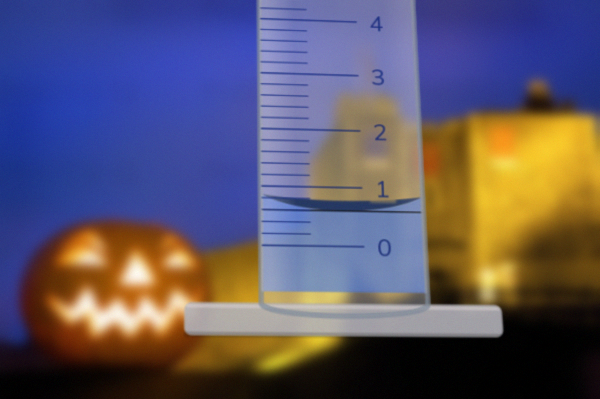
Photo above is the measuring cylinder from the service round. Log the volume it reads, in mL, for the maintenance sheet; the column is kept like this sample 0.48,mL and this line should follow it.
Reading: 0.6,mL
